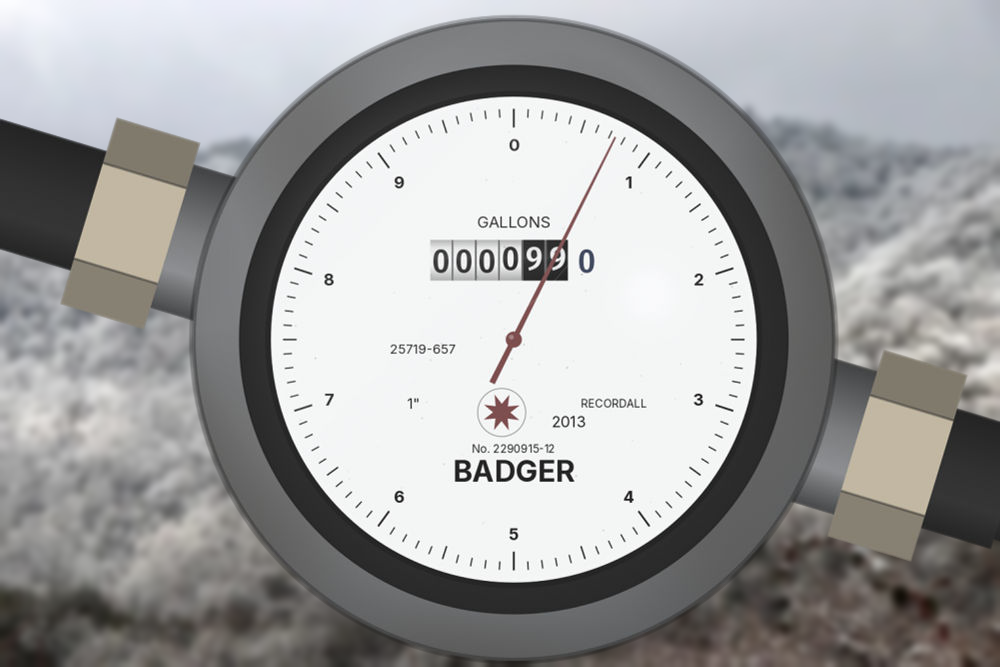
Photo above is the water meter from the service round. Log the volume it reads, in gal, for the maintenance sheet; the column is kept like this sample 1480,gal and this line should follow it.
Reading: 990.7,gal
